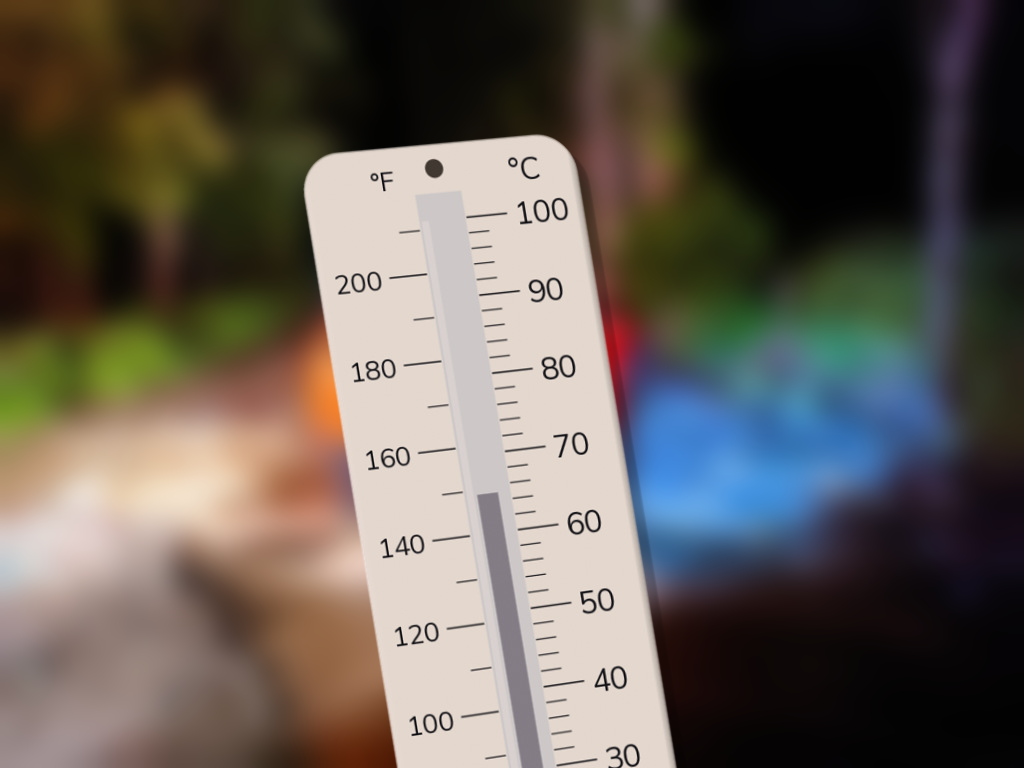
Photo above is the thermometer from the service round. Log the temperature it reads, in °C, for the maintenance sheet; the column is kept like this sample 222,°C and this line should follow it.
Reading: 65,°C
